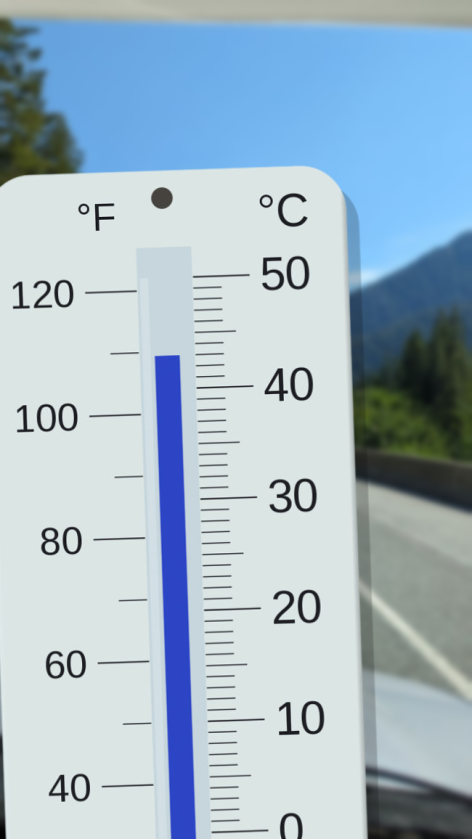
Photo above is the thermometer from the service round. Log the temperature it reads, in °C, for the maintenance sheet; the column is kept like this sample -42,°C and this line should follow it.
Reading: 43,°C
